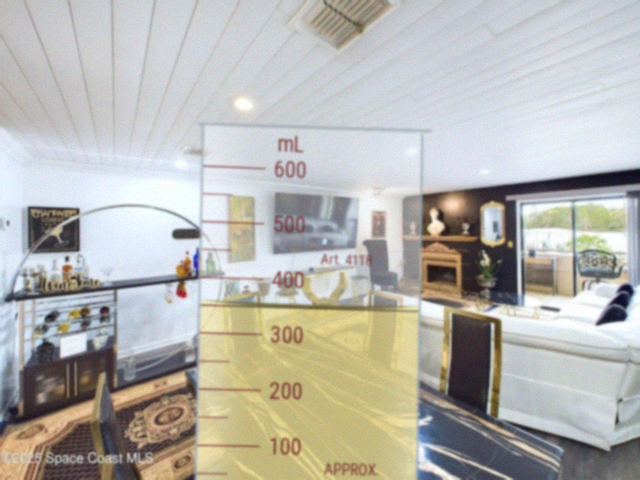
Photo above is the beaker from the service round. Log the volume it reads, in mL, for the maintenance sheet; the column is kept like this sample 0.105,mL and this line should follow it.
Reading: 350,mL
